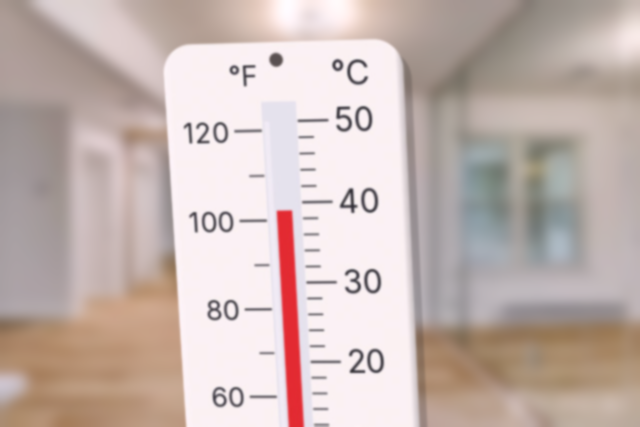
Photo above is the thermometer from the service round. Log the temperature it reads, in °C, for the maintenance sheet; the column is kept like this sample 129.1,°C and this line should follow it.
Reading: 39,°C
